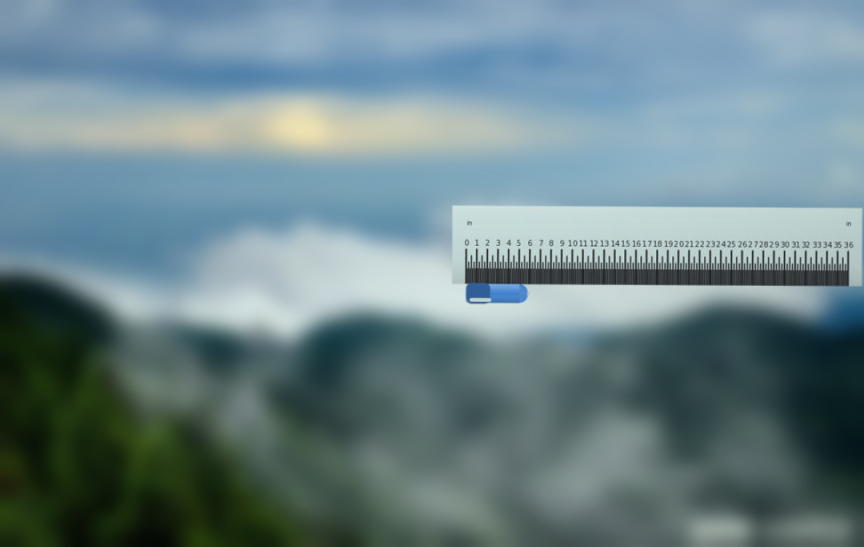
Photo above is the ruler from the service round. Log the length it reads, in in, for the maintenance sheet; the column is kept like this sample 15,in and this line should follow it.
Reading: 6,in
